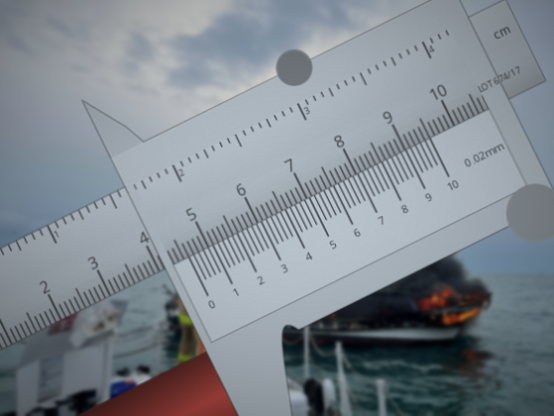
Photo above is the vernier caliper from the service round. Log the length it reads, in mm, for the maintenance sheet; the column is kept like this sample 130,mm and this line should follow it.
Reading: 46.0,mm
